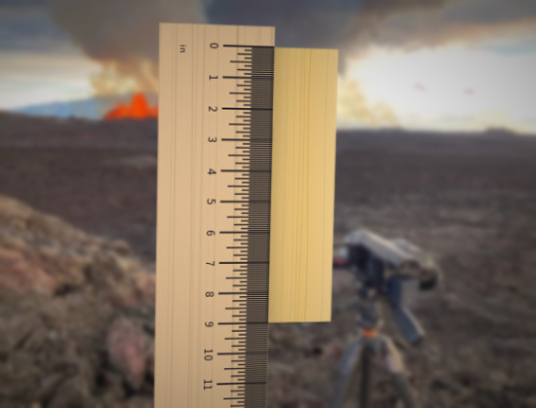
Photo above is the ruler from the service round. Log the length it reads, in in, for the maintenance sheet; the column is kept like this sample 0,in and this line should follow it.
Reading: 9,in
